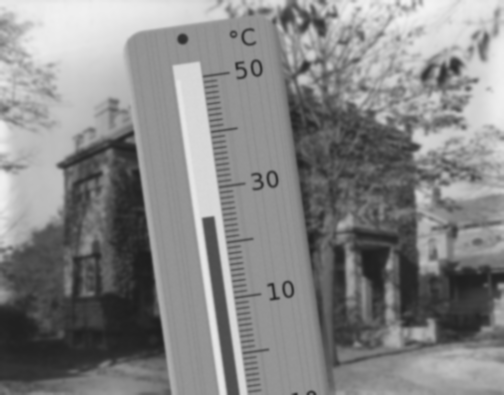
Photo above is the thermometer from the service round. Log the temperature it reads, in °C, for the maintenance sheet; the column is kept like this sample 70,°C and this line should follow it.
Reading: 25,°C
